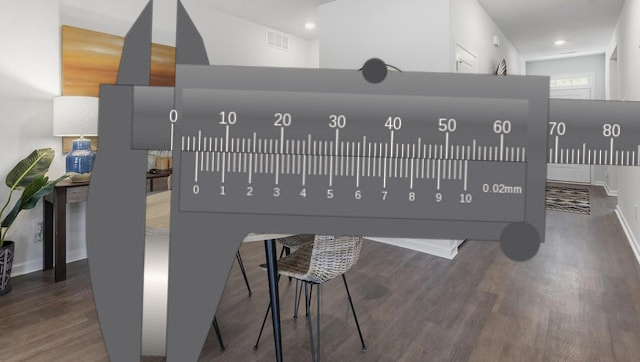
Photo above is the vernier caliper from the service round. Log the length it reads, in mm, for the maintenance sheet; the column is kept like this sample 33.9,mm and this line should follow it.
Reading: 4.6,mm
